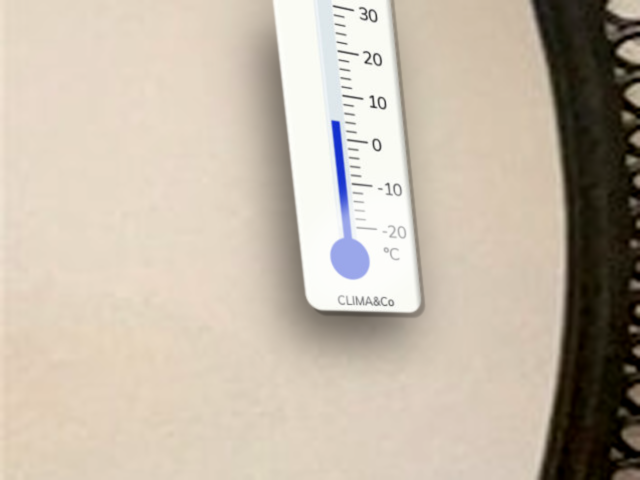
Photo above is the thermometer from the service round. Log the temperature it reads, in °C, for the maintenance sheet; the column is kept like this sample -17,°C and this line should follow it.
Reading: 4,°C
